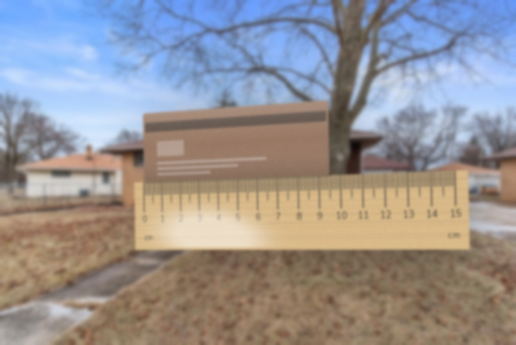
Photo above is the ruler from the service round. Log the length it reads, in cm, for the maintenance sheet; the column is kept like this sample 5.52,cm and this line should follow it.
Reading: 9.5,cm
